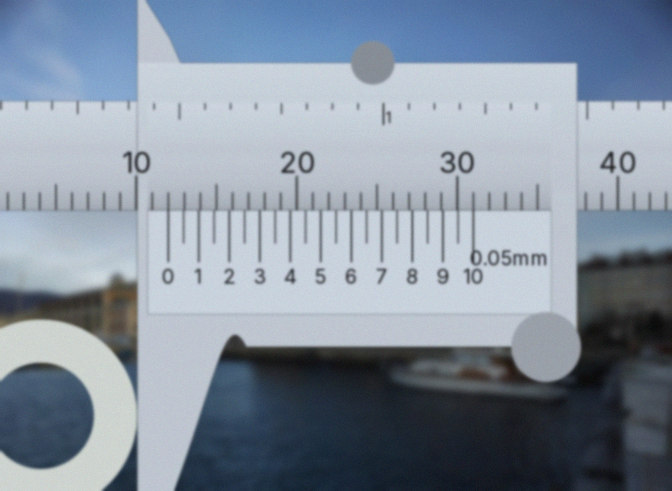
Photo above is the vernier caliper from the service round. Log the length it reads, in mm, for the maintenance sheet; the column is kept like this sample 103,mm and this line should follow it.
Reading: 12.0,mm
